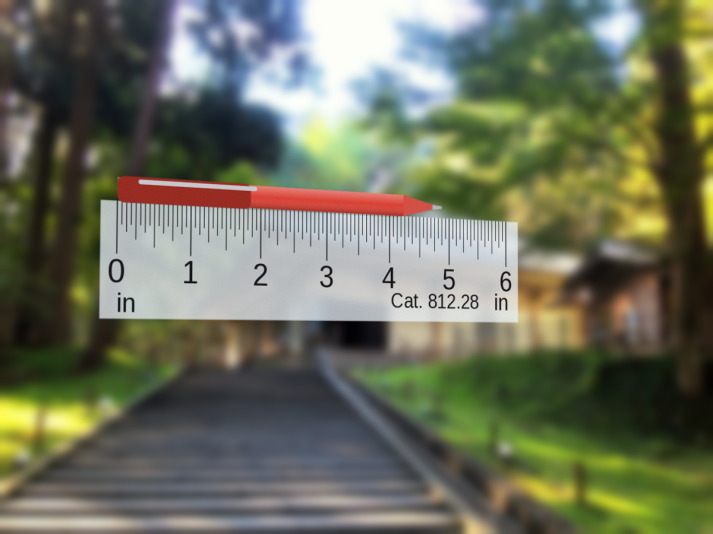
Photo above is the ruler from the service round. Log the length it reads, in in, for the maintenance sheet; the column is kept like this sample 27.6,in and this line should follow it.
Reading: 4.875,in
